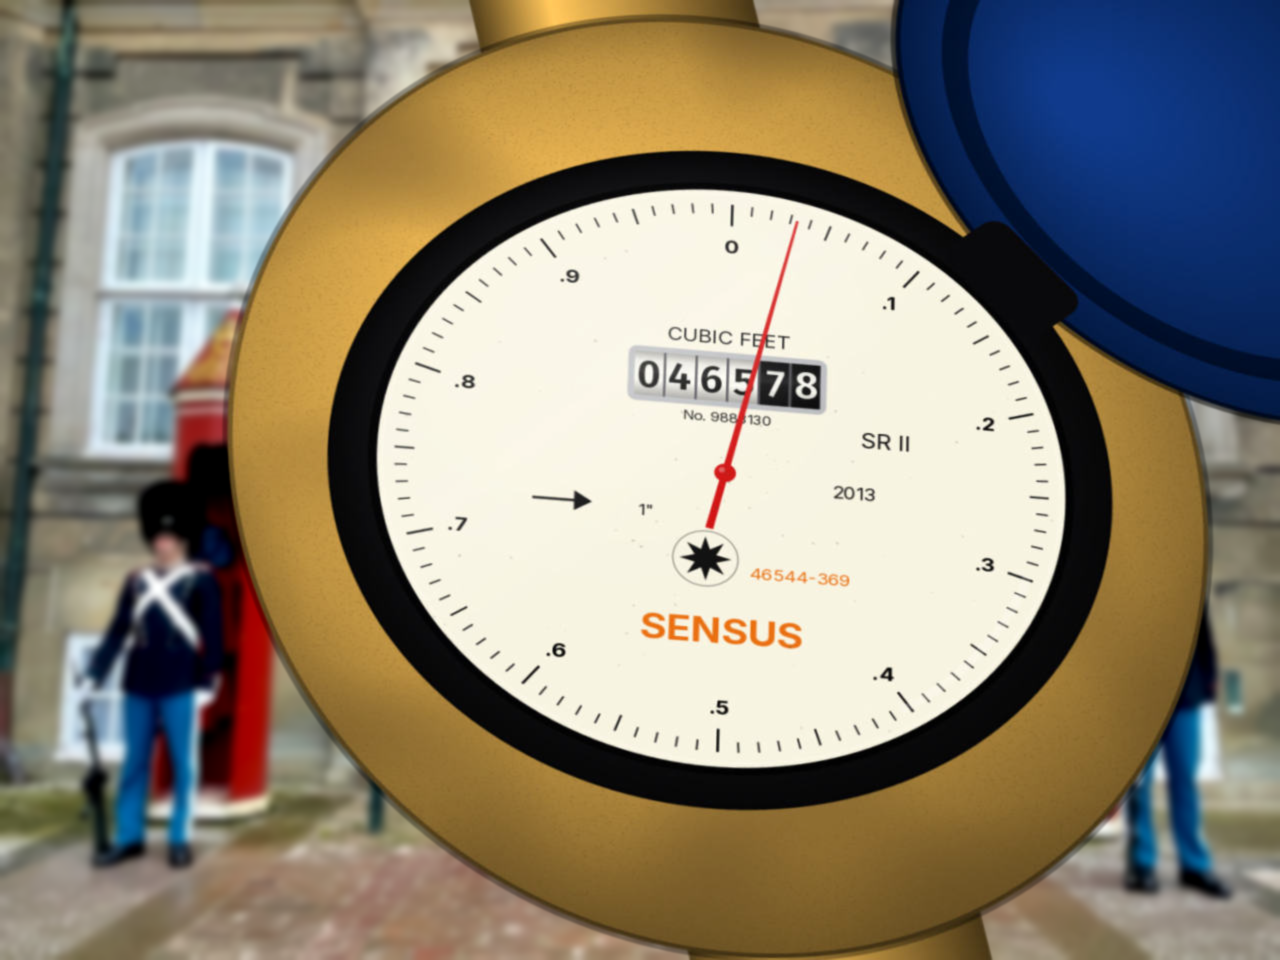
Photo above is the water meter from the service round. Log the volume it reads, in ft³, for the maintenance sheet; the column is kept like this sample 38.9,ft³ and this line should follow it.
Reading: 46578.03,ft³
